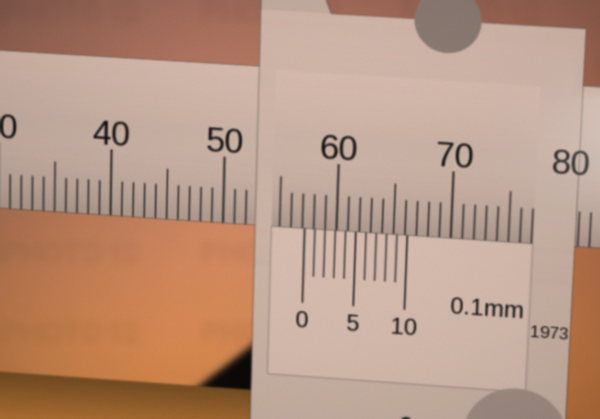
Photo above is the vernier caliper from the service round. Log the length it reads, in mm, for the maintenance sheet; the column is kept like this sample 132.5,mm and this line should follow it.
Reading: 57.2,mm
